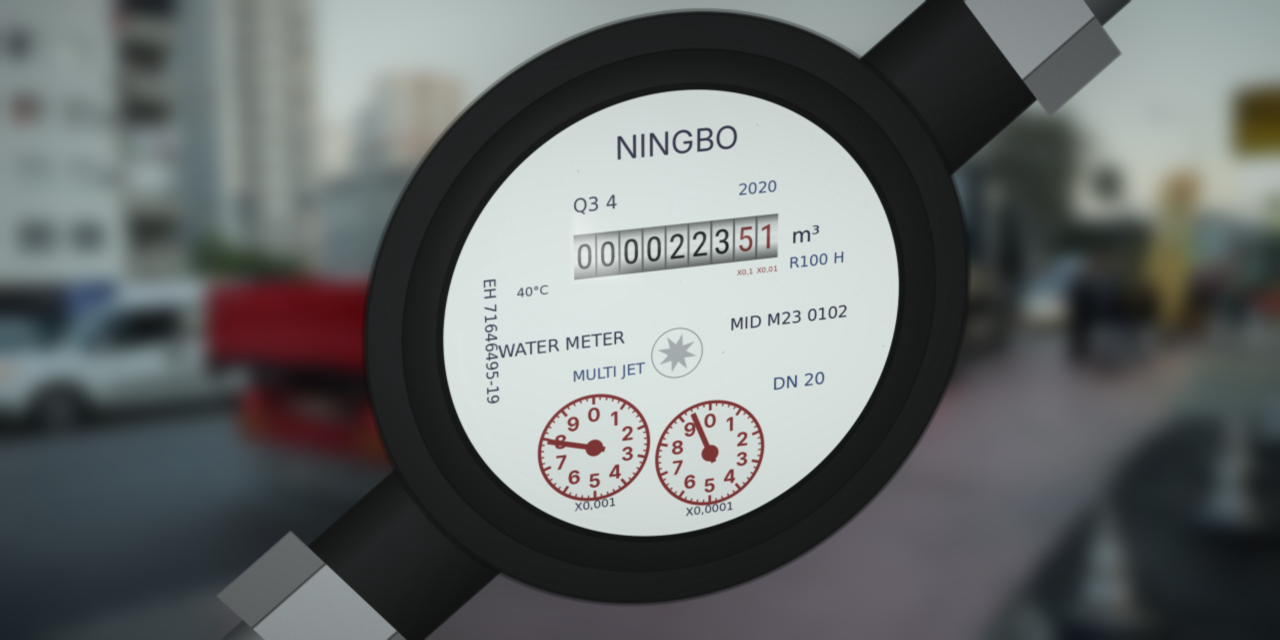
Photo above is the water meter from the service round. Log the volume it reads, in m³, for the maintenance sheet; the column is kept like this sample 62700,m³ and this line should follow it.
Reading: 223.5179,m³
